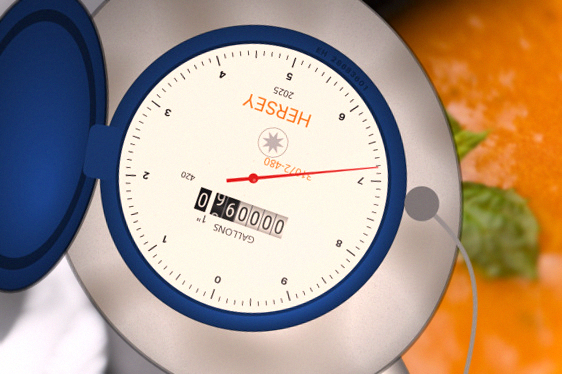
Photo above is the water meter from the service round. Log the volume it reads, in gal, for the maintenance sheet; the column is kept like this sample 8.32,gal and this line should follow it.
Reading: 956.8,gal
